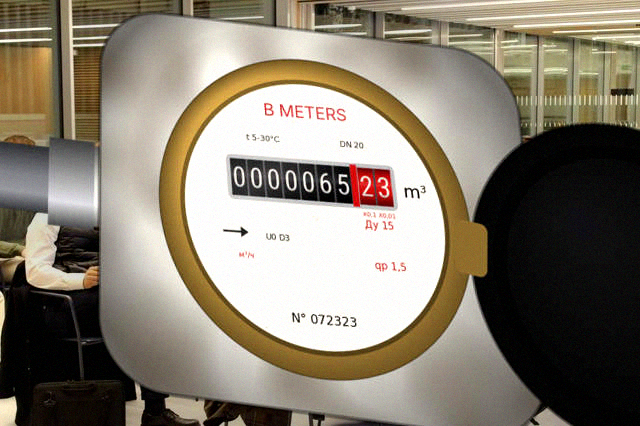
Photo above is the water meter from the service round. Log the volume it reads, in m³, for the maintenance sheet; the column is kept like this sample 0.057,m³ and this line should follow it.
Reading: 65.23,m³
